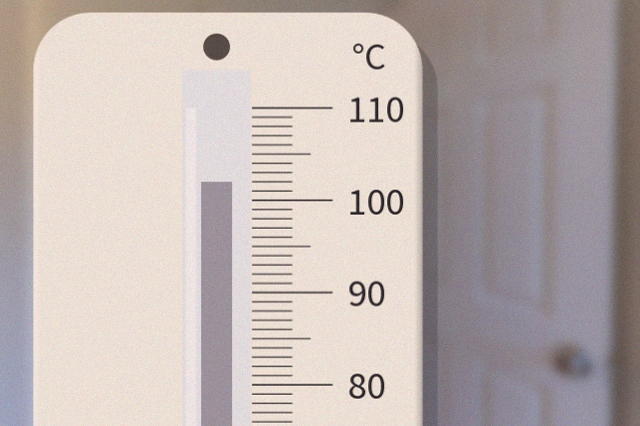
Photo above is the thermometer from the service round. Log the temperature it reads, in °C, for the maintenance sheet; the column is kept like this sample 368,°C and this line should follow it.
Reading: 102,°C
